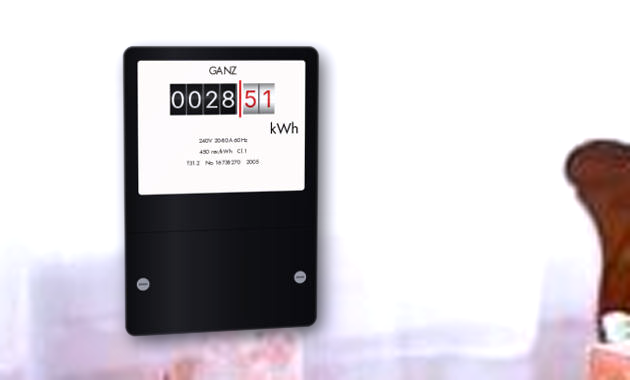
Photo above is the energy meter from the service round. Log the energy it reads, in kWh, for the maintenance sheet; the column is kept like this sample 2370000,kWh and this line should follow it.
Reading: 28.51,kWh
